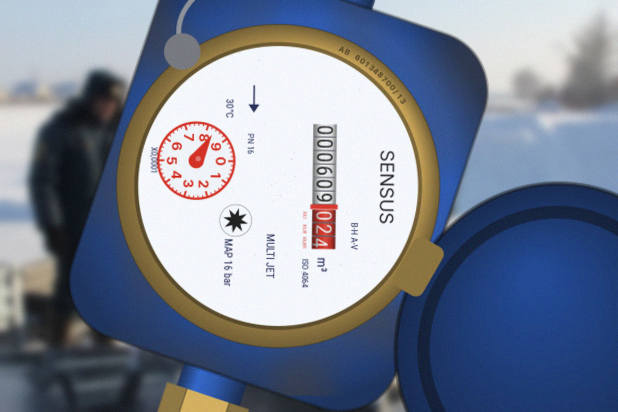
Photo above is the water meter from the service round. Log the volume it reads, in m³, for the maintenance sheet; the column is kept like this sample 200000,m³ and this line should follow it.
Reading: 609.0238,m³
